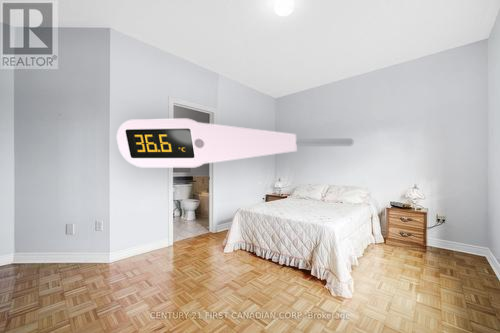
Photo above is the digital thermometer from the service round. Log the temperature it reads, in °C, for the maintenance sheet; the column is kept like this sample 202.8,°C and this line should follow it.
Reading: 36.6,°C
